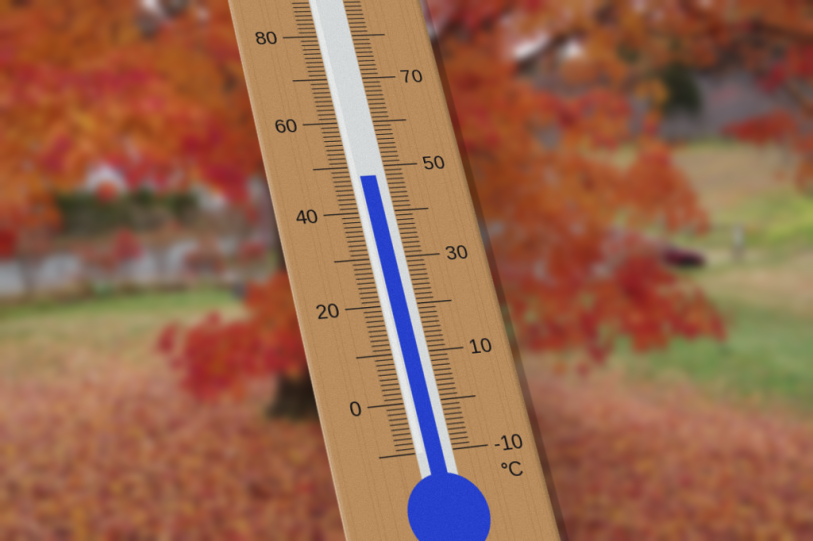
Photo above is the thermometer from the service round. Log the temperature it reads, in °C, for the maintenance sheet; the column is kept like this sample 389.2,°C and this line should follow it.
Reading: 48,°C
